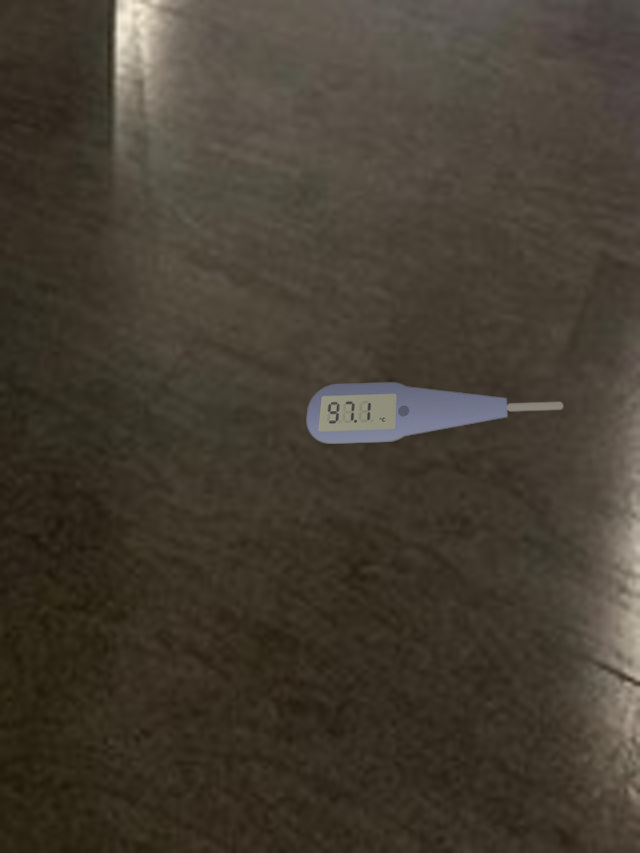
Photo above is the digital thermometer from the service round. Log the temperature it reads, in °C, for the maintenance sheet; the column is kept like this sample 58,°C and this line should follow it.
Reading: 97.1,°C
